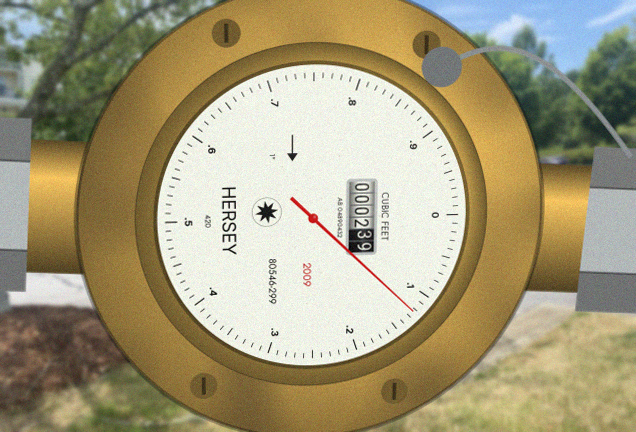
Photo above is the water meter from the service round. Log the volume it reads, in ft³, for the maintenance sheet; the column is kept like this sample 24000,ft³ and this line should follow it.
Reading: 239.12,ft³
